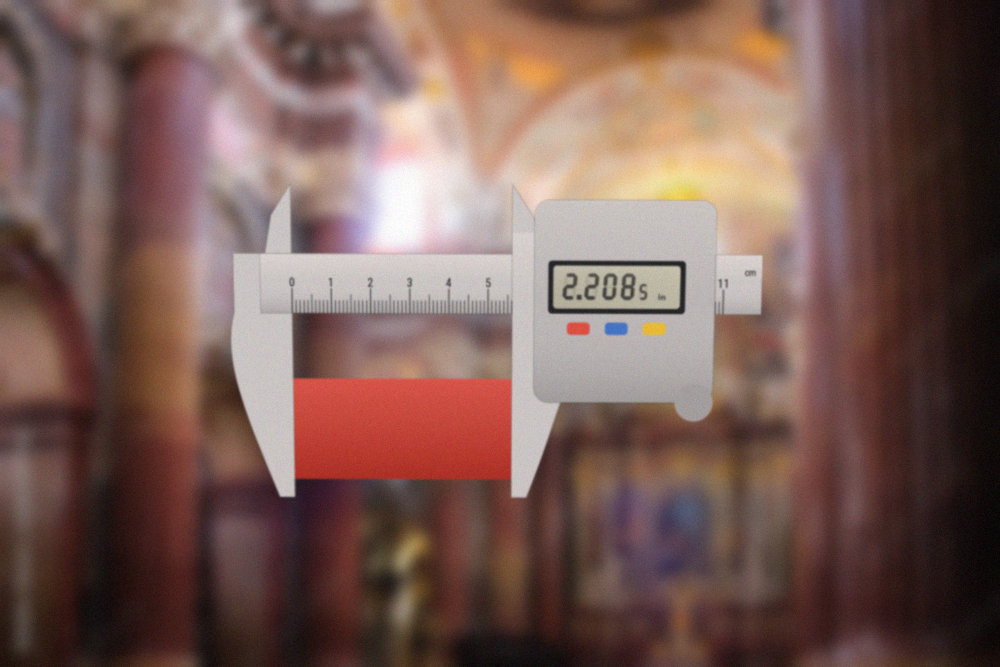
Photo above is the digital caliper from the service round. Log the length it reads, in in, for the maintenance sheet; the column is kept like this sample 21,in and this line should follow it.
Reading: 2.2085,in
